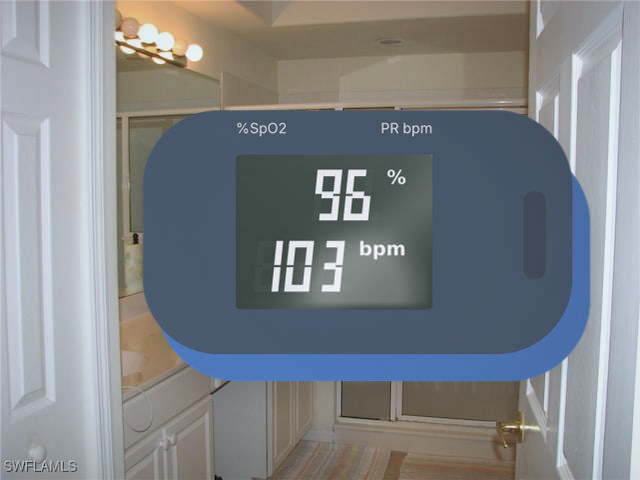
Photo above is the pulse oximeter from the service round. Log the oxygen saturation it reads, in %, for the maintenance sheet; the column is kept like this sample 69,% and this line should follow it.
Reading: 96,%
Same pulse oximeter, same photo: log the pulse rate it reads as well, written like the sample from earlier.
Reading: 103,bpm
